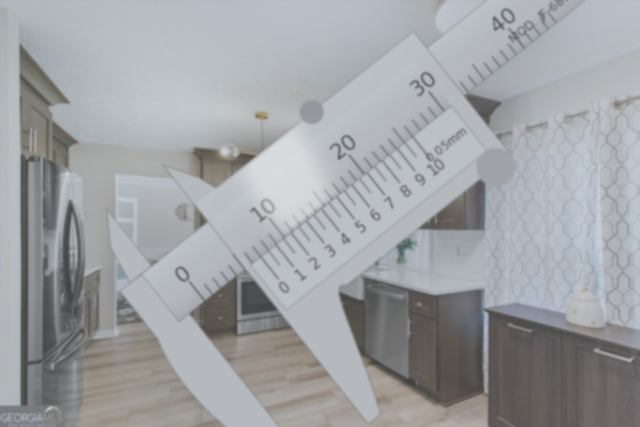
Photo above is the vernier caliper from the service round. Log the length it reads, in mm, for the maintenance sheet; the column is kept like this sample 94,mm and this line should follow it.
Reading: 7.0,mm
